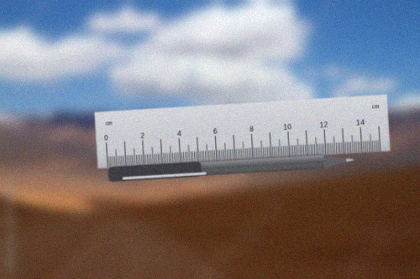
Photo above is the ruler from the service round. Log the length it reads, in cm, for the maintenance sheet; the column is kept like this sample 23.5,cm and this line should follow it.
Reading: 13.5,cm
